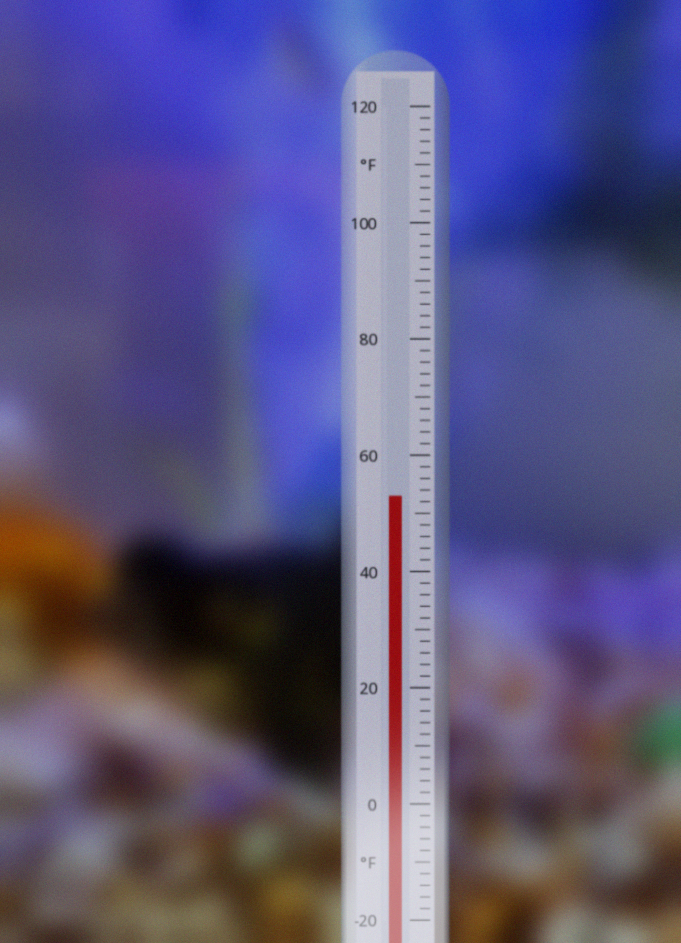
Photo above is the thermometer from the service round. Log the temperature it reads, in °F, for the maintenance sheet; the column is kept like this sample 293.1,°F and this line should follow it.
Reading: 53,°F
